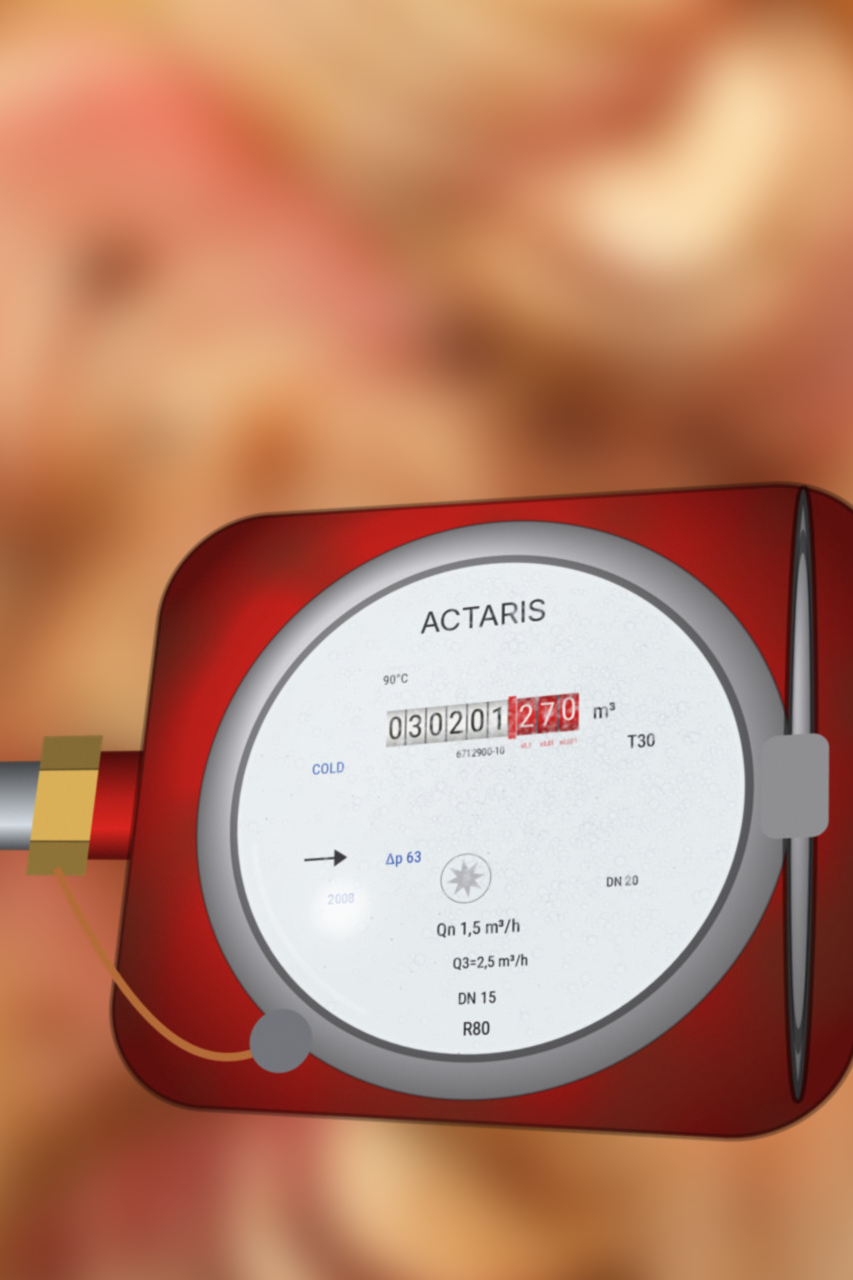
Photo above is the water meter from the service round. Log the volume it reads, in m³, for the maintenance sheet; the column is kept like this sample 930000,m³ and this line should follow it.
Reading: 30201.270,m³
